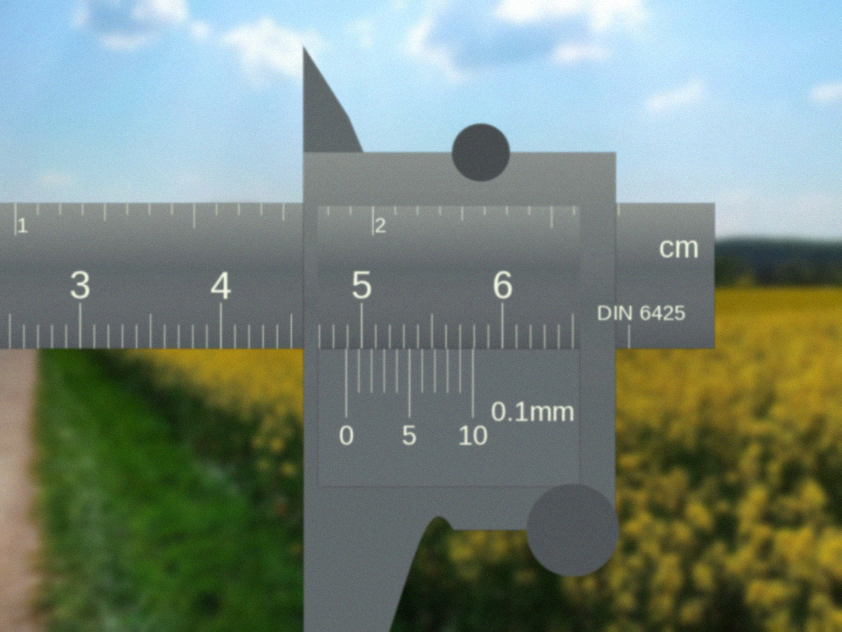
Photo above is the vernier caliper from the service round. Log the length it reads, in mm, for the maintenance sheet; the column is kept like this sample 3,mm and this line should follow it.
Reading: 48.9,mm
